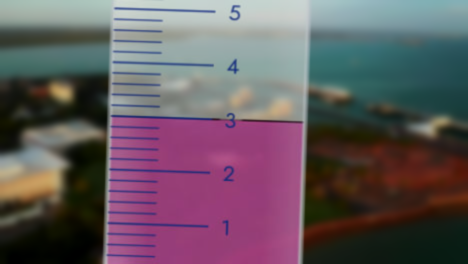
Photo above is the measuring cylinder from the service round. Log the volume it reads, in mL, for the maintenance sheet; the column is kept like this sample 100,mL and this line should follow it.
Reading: 3,mL
